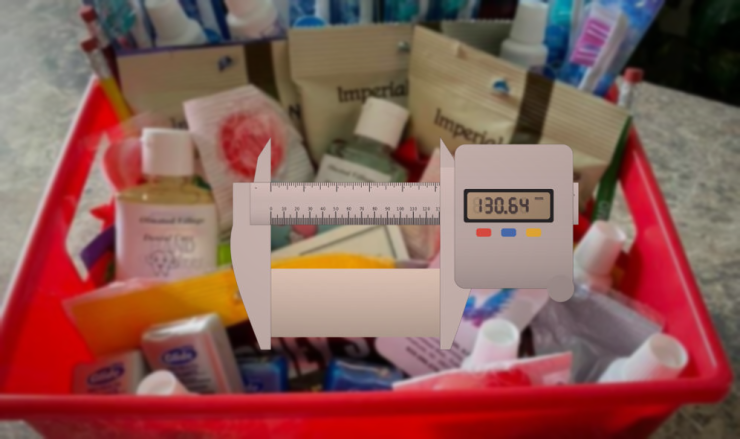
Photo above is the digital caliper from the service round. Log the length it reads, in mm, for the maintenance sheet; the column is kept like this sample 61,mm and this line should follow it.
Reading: 130.64,mm
